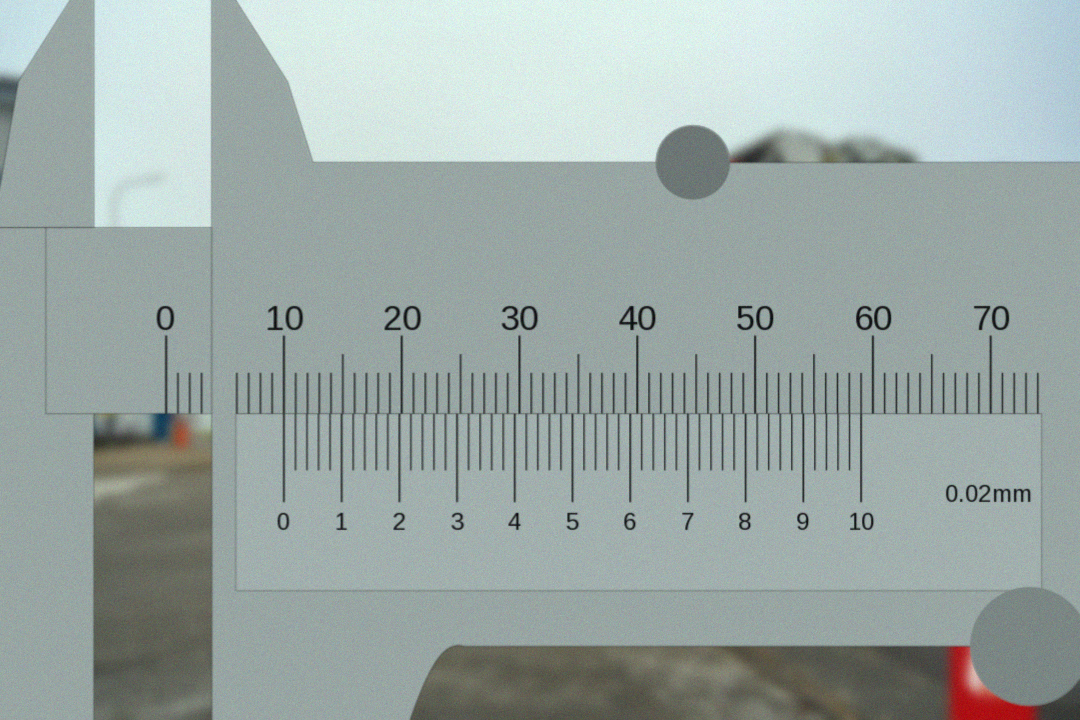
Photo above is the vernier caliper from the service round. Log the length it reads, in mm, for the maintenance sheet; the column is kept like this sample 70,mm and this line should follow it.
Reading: 10.0,mm
